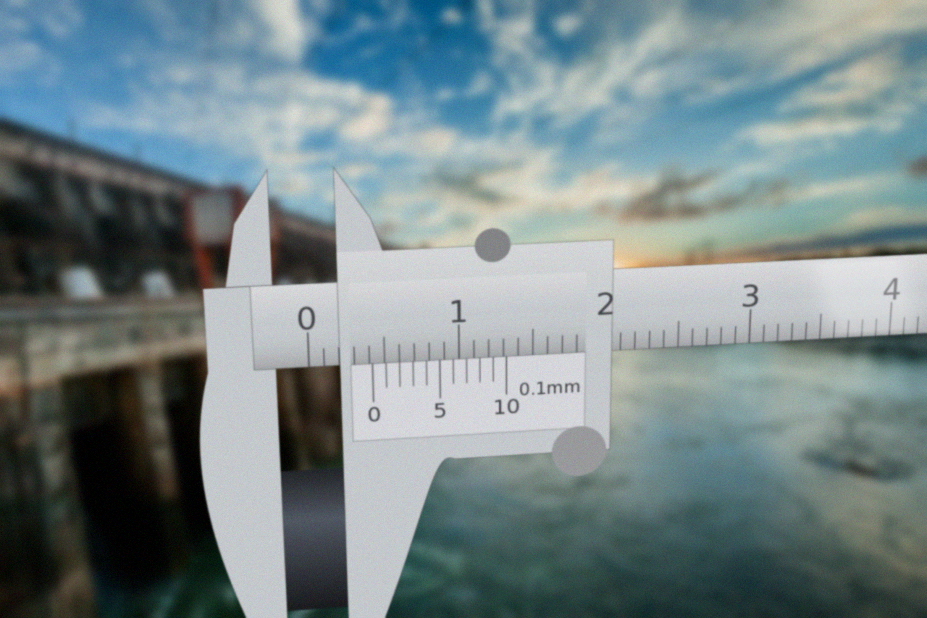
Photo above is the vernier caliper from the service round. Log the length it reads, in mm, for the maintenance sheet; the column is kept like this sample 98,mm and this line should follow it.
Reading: 4.2,mm
